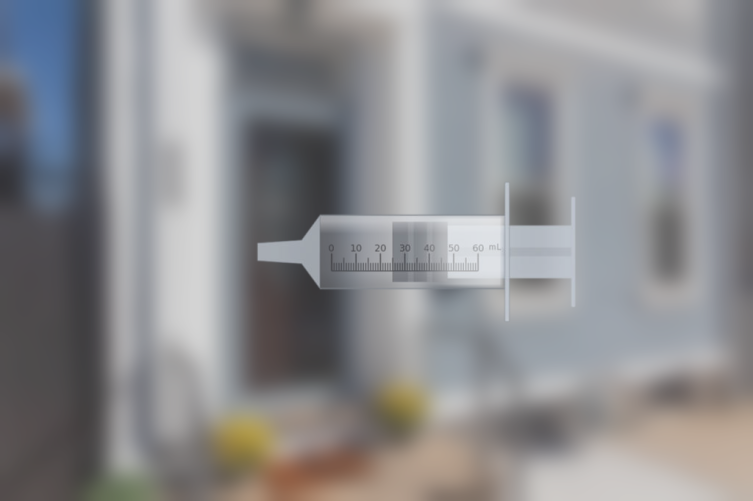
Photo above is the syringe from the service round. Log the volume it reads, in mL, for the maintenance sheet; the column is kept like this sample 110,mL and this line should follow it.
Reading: 25,mL
